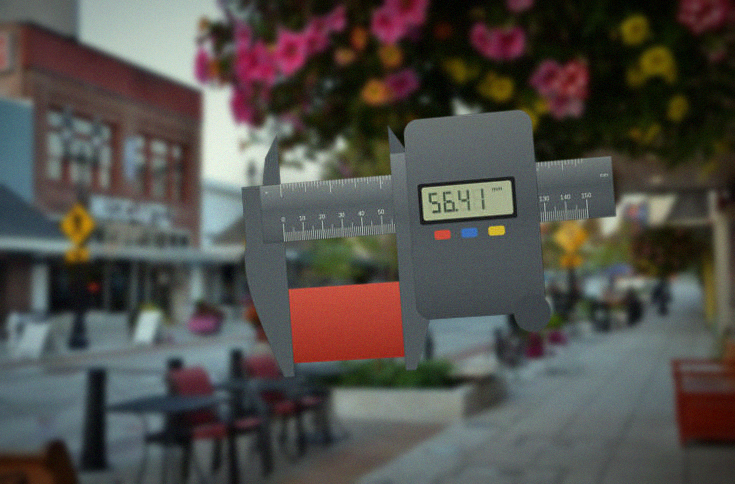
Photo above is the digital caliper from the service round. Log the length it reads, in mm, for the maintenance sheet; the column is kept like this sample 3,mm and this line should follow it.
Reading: 56.41,mm
